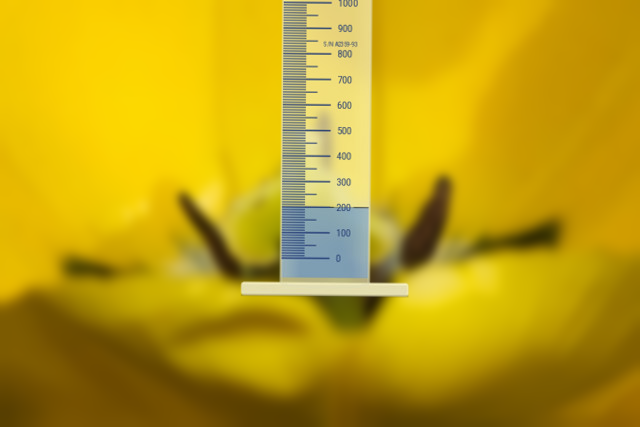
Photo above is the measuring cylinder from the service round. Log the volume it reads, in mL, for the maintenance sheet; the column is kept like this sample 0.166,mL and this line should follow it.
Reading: 200,mL
